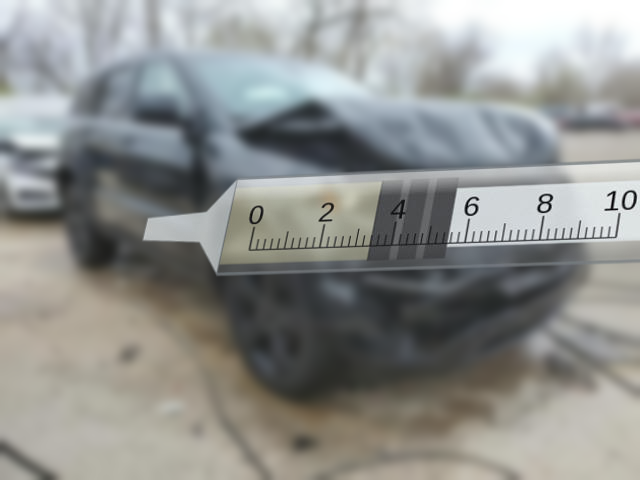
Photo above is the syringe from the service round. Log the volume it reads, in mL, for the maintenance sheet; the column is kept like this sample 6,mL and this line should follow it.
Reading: 3.4,mL
